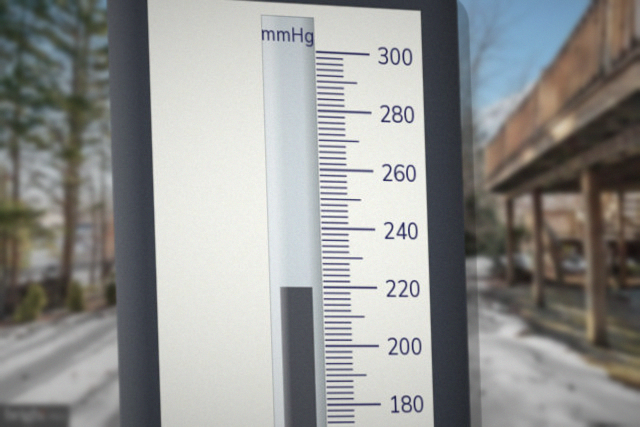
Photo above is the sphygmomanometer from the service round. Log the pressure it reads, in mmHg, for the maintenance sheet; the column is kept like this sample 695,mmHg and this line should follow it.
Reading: 220,mmHg
